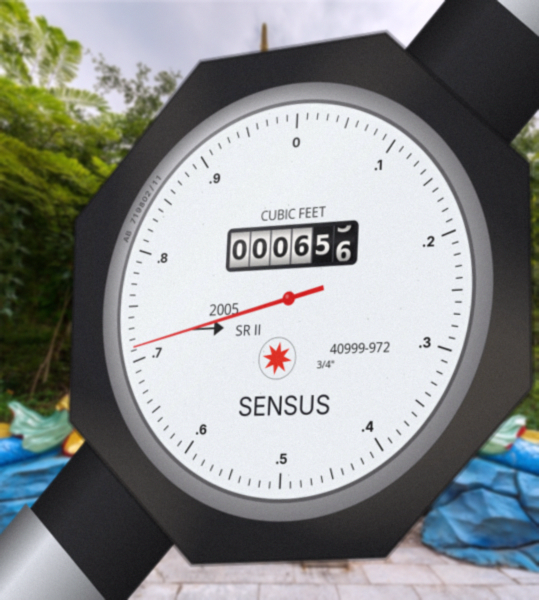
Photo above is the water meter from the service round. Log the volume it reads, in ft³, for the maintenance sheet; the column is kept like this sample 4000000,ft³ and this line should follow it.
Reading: 655.71,ft³
